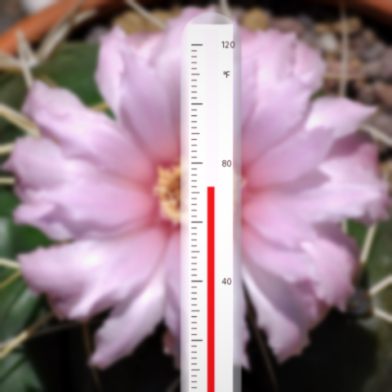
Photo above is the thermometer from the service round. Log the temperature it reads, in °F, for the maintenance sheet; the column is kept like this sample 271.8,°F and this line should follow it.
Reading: 72,°F
